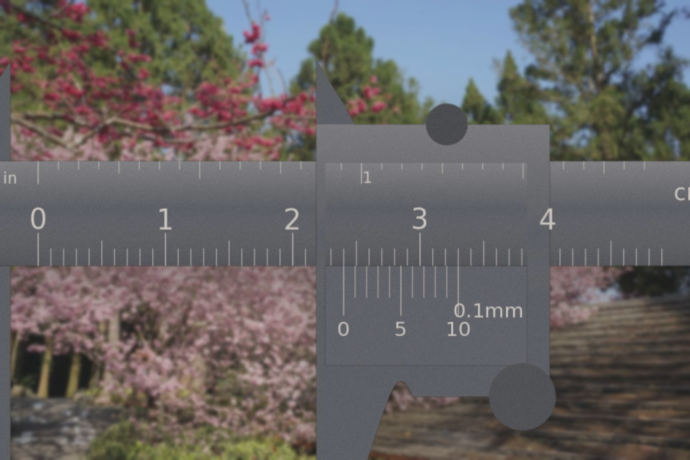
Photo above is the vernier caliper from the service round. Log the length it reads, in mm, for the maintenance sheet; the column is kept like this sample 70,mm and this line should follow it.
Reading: 24.0,mm
